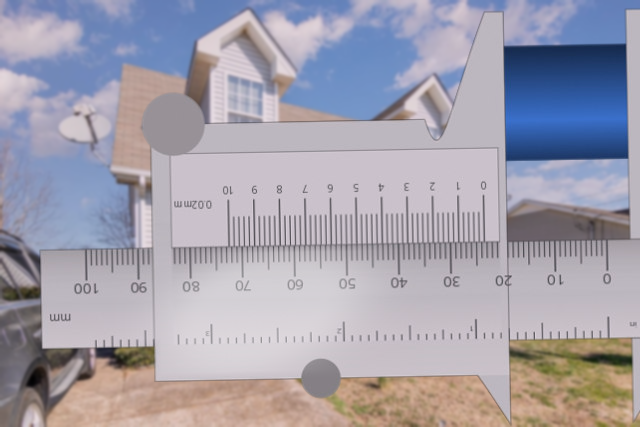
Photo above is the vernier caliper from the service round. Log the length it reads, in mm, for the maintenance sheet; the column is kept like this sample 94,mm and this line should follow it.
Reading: 23.5,mm
